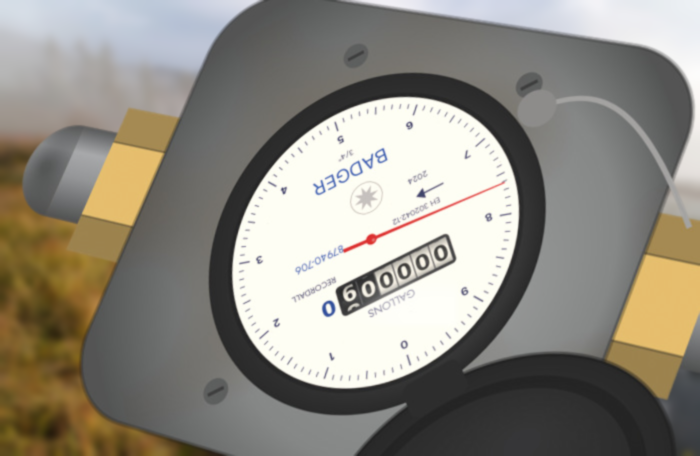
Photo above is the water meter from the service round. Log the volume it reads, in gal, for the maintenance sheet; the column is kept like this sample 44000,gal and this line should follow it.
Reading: 87.6,gal
